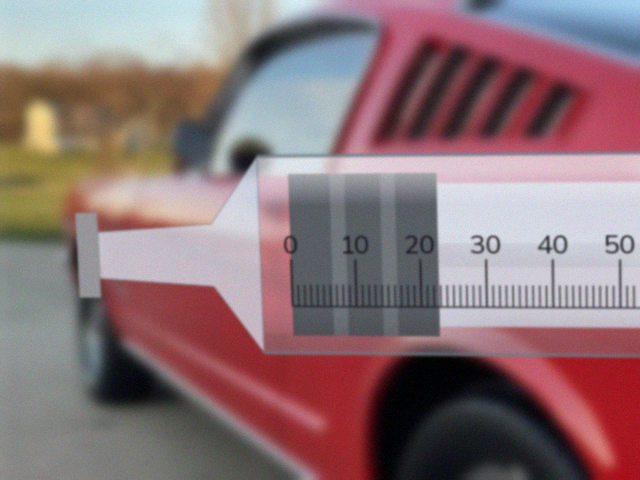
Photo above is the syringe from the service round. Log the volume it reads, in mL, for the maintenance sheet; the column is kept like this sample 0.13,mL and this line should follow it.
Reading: 0,mL
